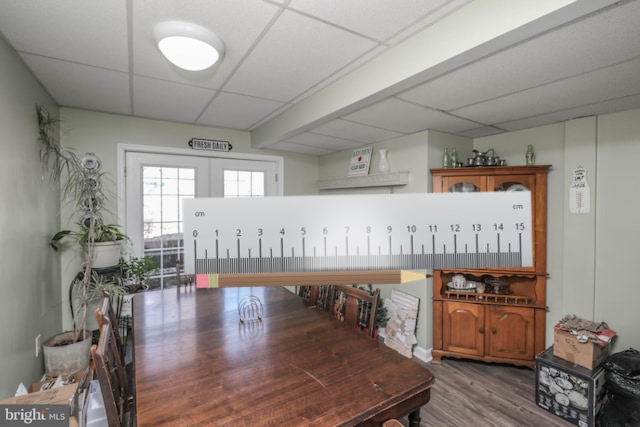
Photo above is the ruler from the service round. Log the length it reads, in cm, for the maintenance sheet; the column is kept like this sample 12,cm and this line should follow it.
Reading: 11,cm
